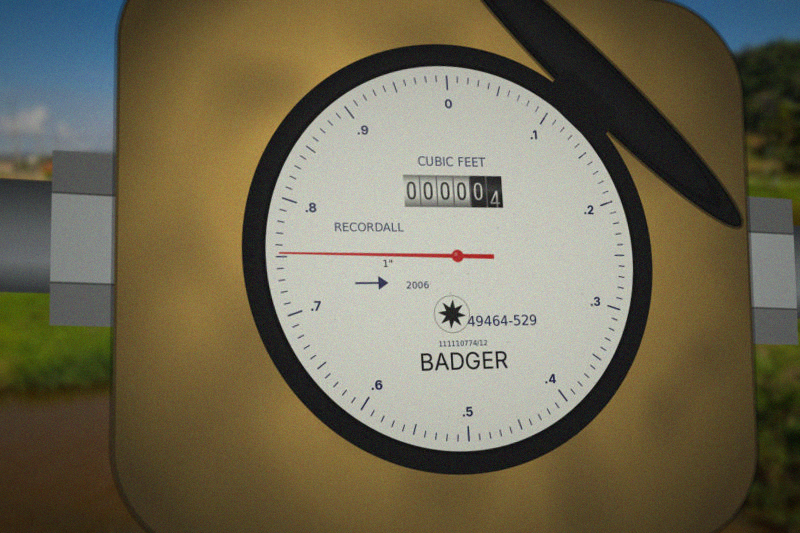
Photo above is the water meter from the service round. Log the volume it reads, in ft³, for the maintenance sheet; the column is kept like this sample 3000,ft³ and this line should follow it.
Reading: 3.75,ft³
